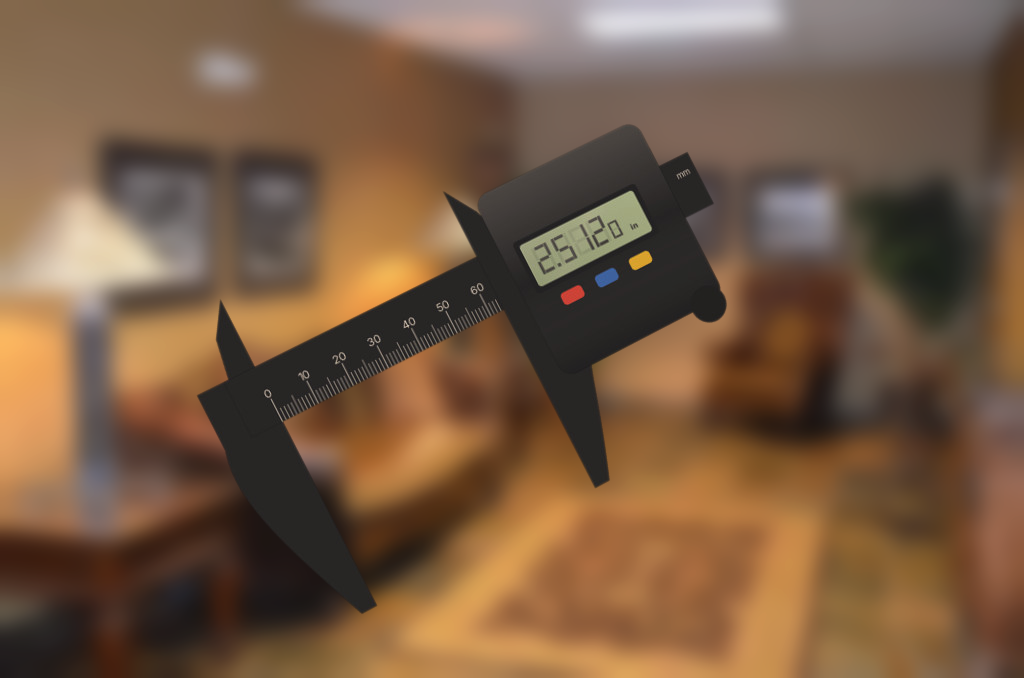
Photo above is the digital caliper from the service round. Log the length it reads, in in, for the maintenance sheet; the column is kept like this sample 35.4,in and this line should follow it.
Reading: 2.5120,in
